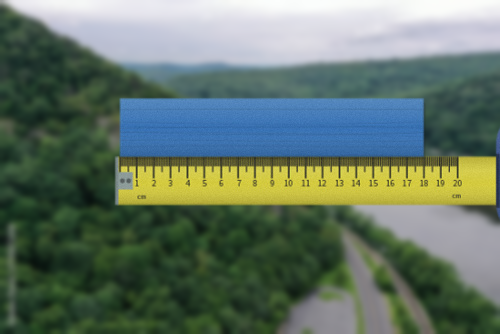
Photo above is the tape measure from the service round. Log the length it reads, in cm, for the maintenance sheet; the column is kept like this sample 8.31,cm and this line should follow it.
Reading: 18,cm
